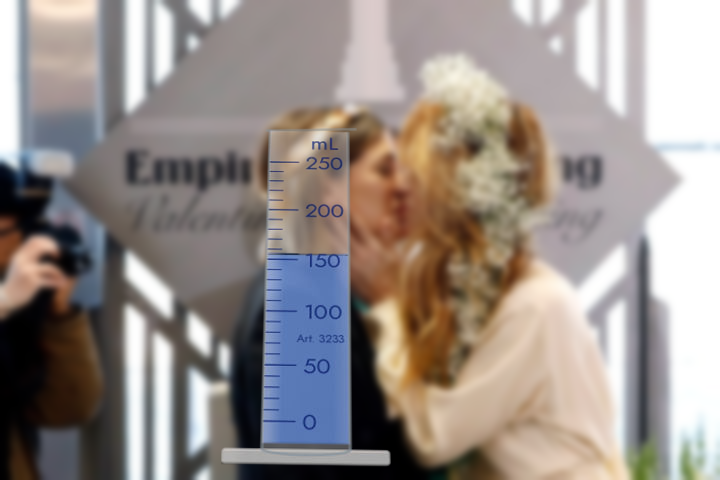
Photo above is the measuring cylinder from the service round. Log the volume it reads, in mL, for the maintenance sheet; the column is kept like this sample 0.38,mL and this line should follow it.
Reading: 155,mL
